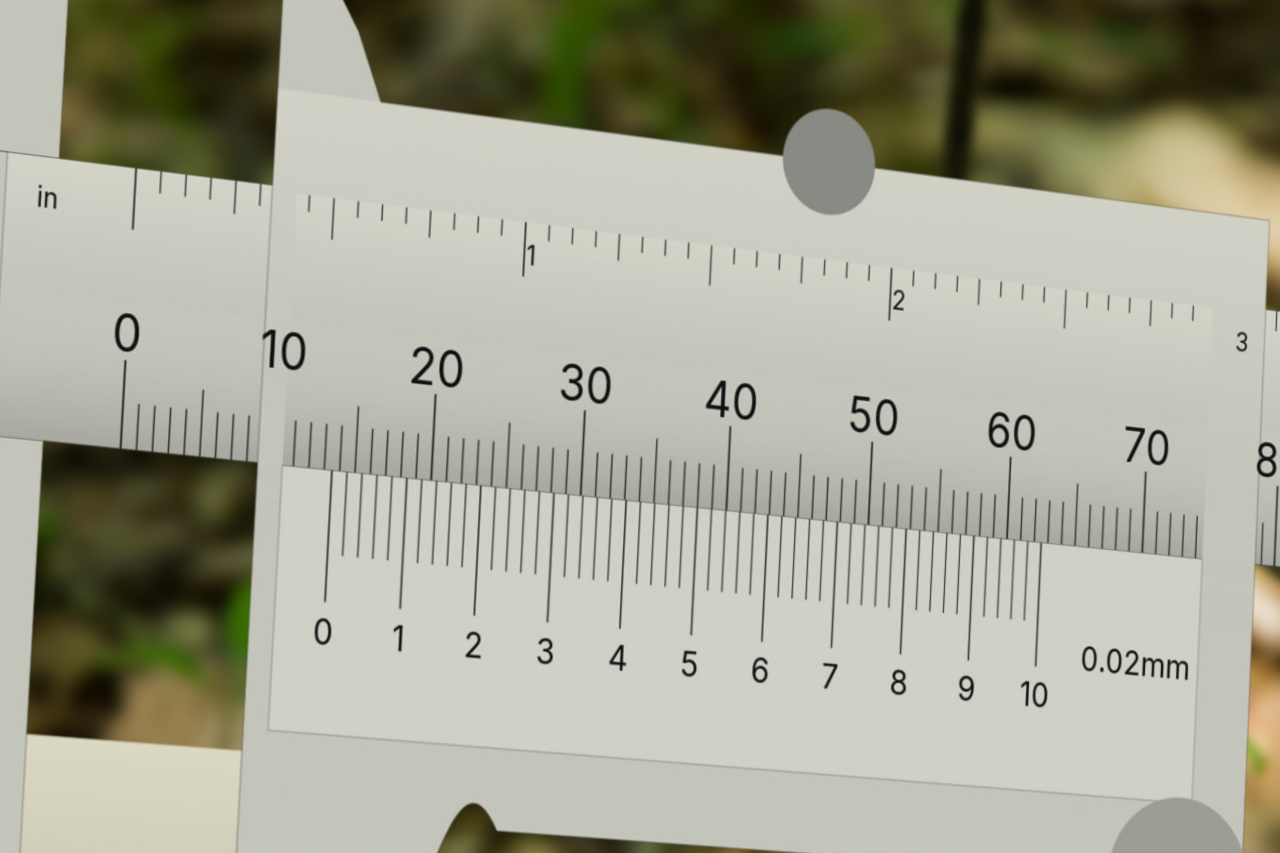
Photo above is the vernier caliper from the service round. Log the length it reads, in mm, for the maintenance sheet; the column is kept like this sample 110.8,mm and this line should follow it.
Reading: 13.5,mm
